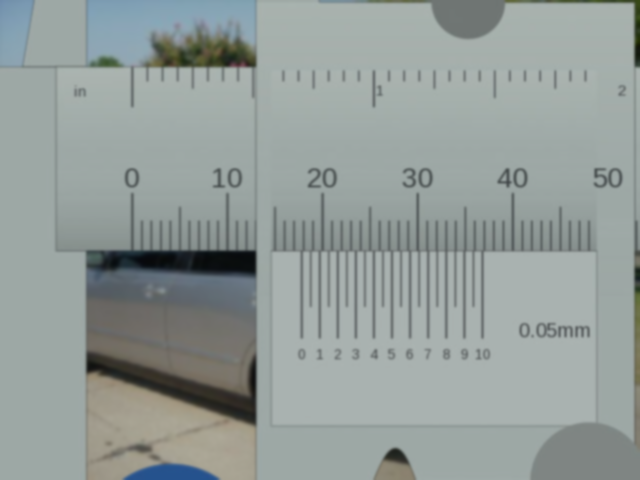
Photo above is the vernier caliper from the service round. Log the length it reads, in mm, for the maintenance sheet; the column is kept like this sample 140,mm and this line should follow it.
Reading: 17.8,mm
